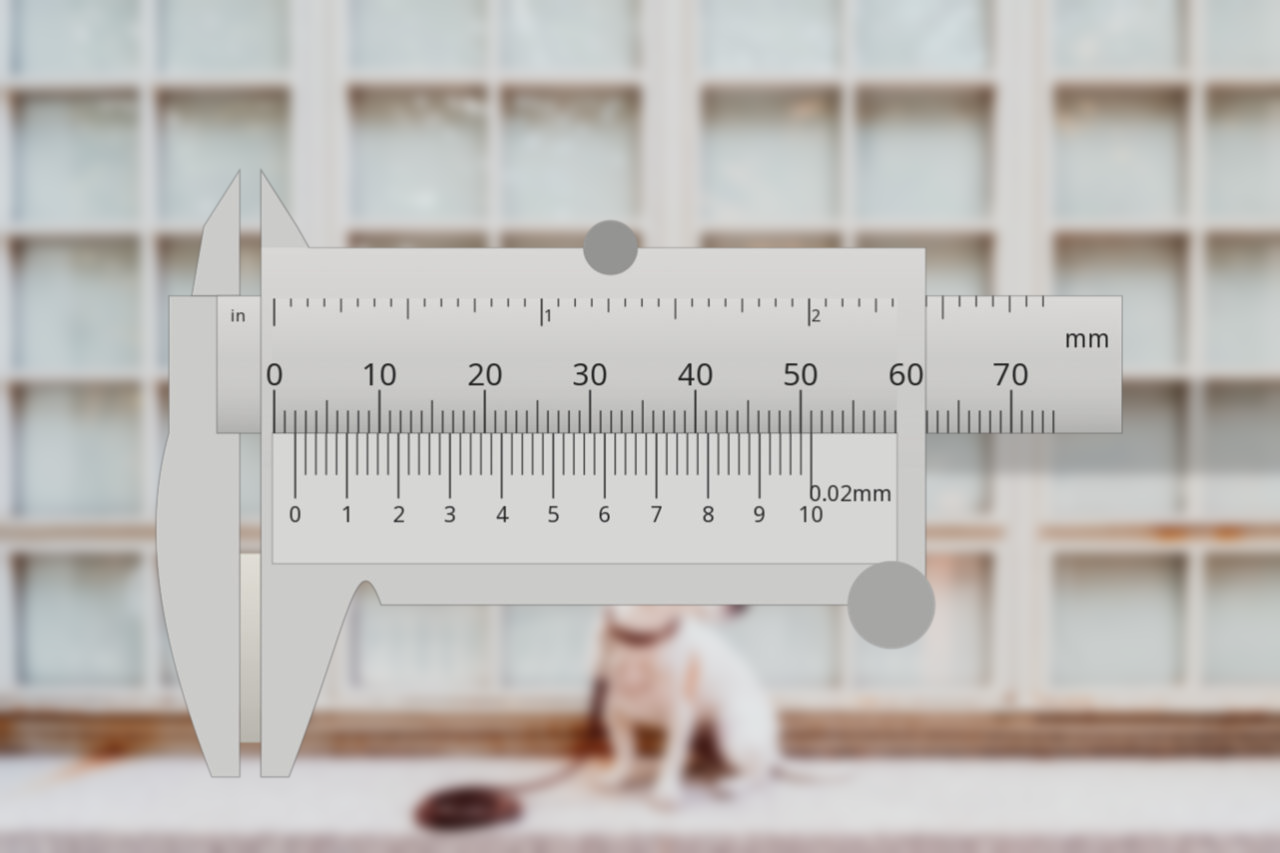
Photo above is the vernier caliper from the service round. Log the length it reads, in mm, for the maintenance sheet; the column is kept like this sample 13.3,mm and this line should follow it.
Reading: 2.0,mm
